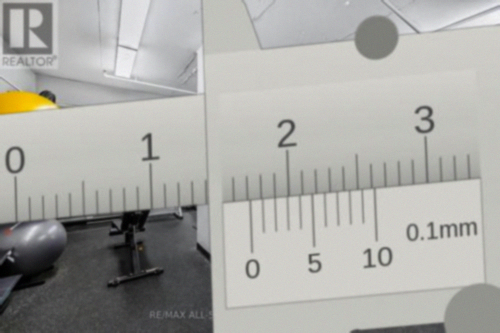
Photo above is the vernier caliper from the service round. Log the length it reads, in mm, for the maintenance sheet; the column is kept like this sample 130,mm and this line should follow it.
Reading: 17.2,mm
